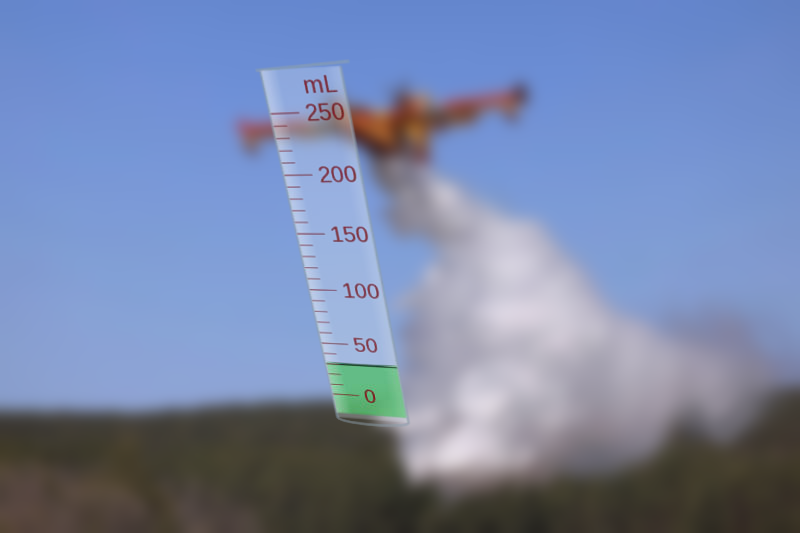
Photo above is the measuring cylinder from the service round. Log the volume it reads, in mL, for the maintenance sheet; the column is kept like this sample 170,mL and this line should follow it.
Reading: 30,mL
